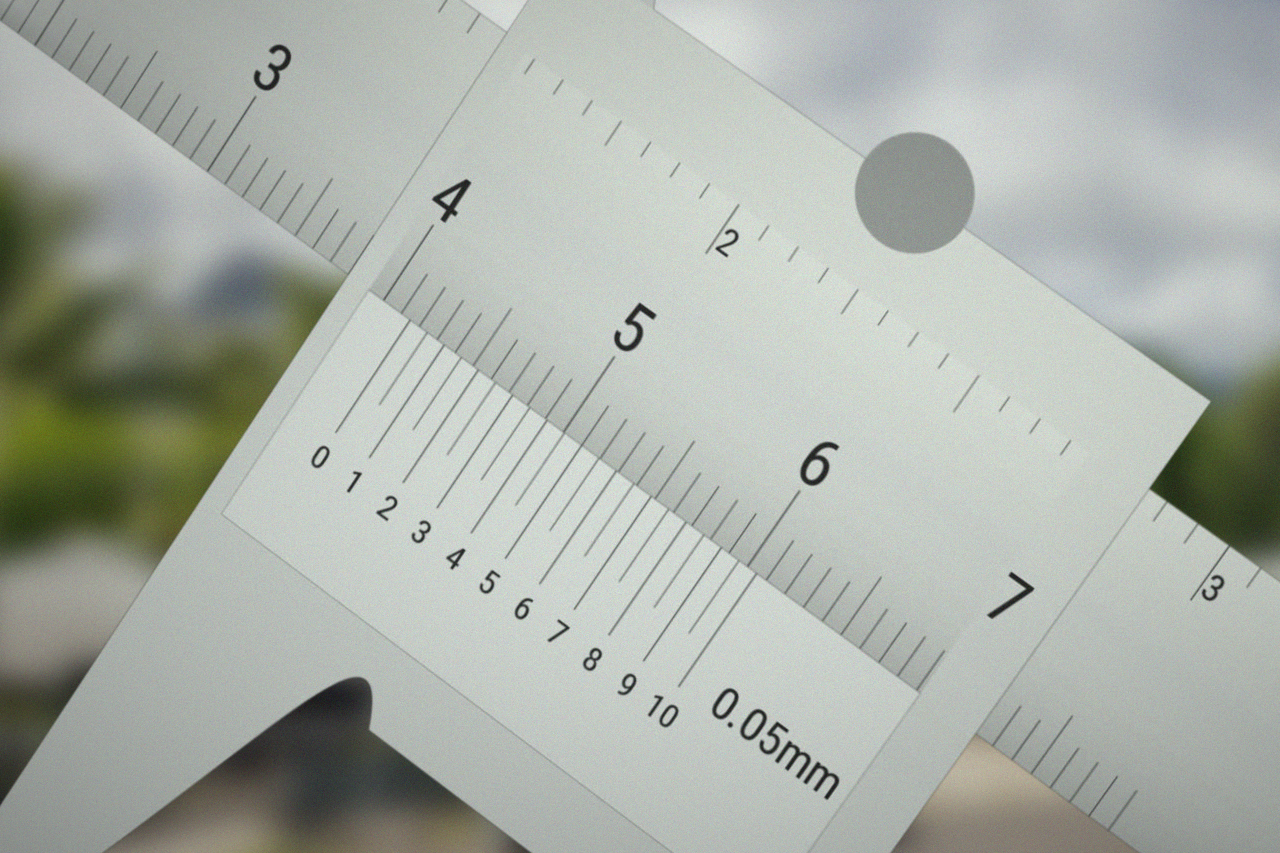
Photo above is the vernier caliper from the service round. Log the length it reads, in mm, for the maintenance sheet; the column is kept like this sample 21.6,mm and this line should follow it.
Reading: 41.5,mm
